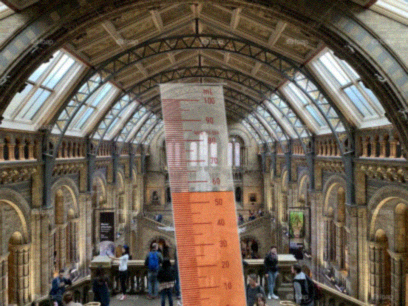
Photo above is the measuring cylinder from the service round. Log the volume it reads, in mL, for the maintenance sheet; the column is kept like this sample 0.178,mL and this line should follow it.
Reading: 55,mL
